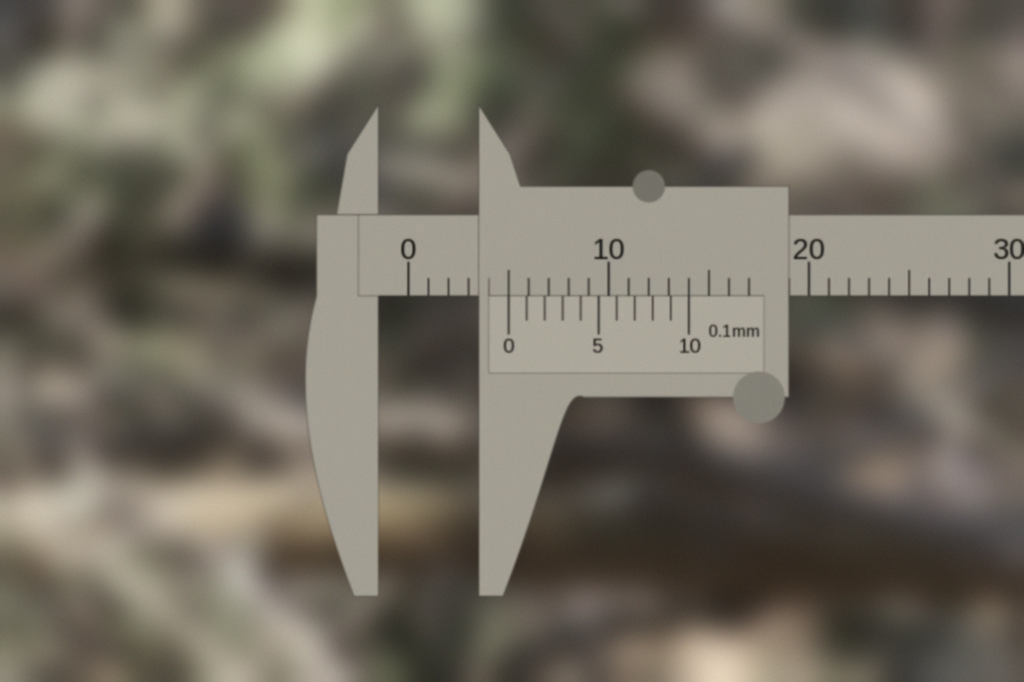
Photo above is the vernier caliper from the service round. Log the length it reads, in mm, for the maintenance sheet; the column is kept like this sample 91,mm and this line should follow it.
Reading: 5.0,mm
